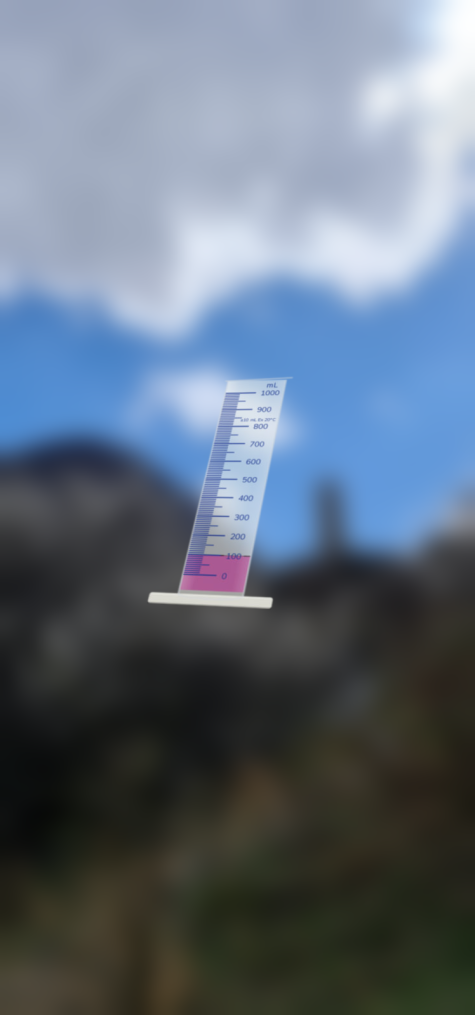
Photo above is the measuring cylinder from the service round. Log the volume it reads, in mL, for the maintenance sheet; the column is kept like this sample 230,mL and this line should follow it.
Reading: 100,mL
